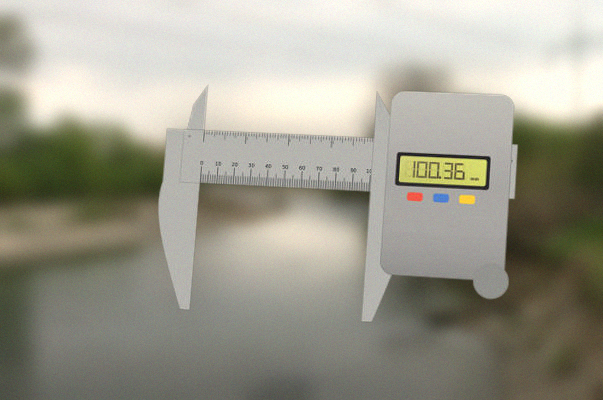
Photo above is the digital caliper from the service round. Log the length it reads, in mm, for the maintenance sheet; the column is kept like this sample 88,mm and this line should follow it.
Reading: 100.36,mm
